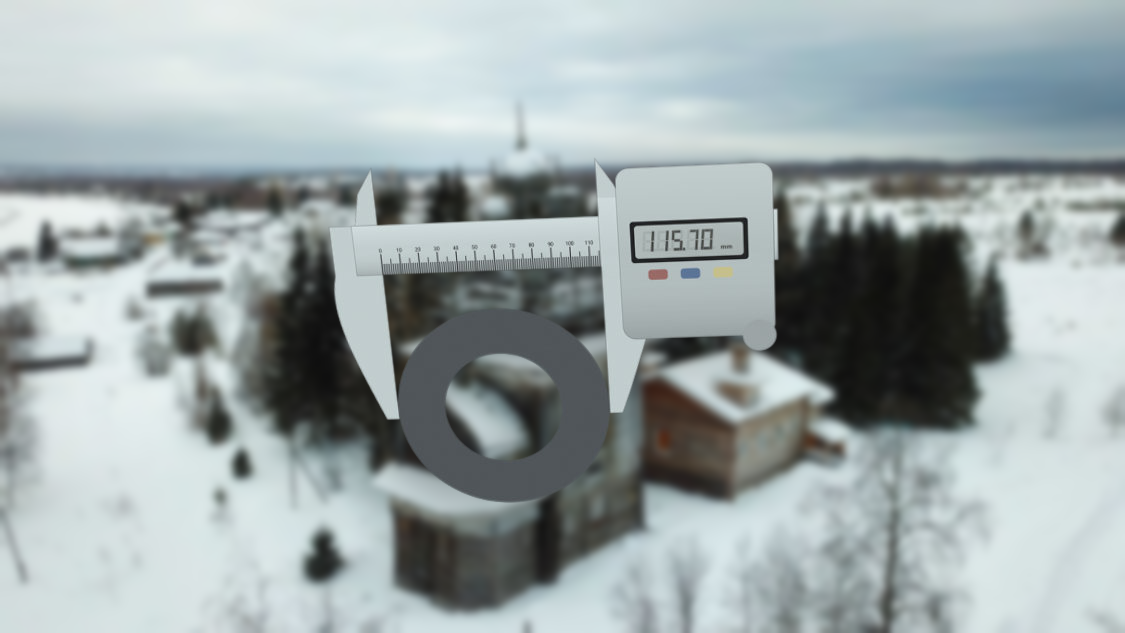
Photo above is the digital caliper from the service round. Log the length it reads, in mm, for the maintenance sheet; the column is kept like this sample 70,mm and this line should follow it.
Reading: 115.70,mm
